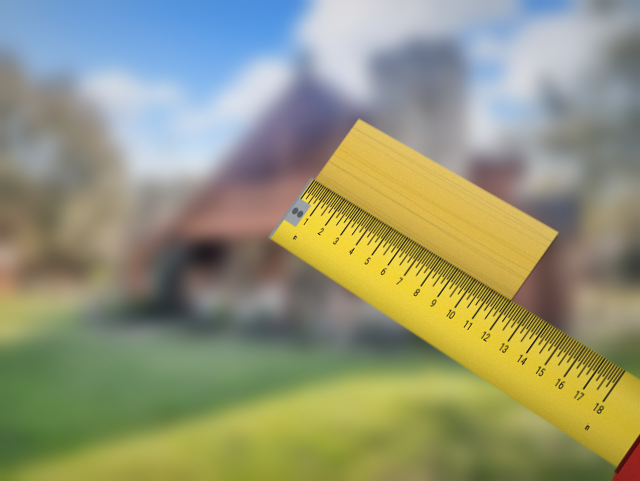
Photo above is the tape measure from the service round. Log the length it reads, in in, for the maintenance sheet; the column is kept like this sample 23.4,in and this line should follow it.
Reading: 12,in
